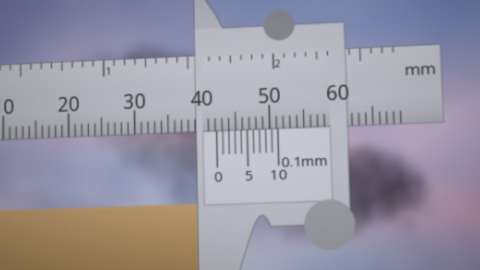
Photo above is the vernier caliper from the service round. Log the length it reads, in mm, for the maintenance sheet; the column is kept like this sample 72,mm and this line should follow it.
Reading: 42.2,mm
